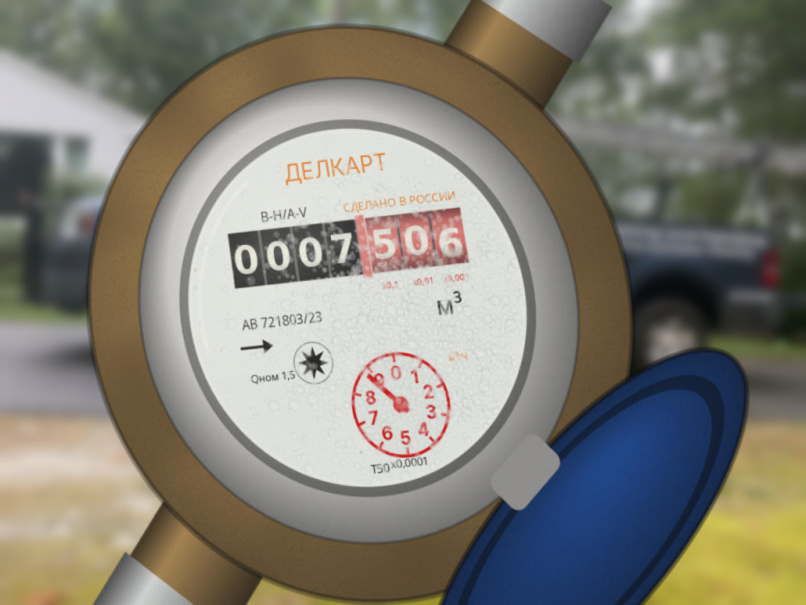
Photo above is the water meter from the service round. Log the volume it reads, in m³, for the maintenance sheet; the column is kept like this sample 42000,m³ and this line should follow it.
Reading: 7.5058,m³
